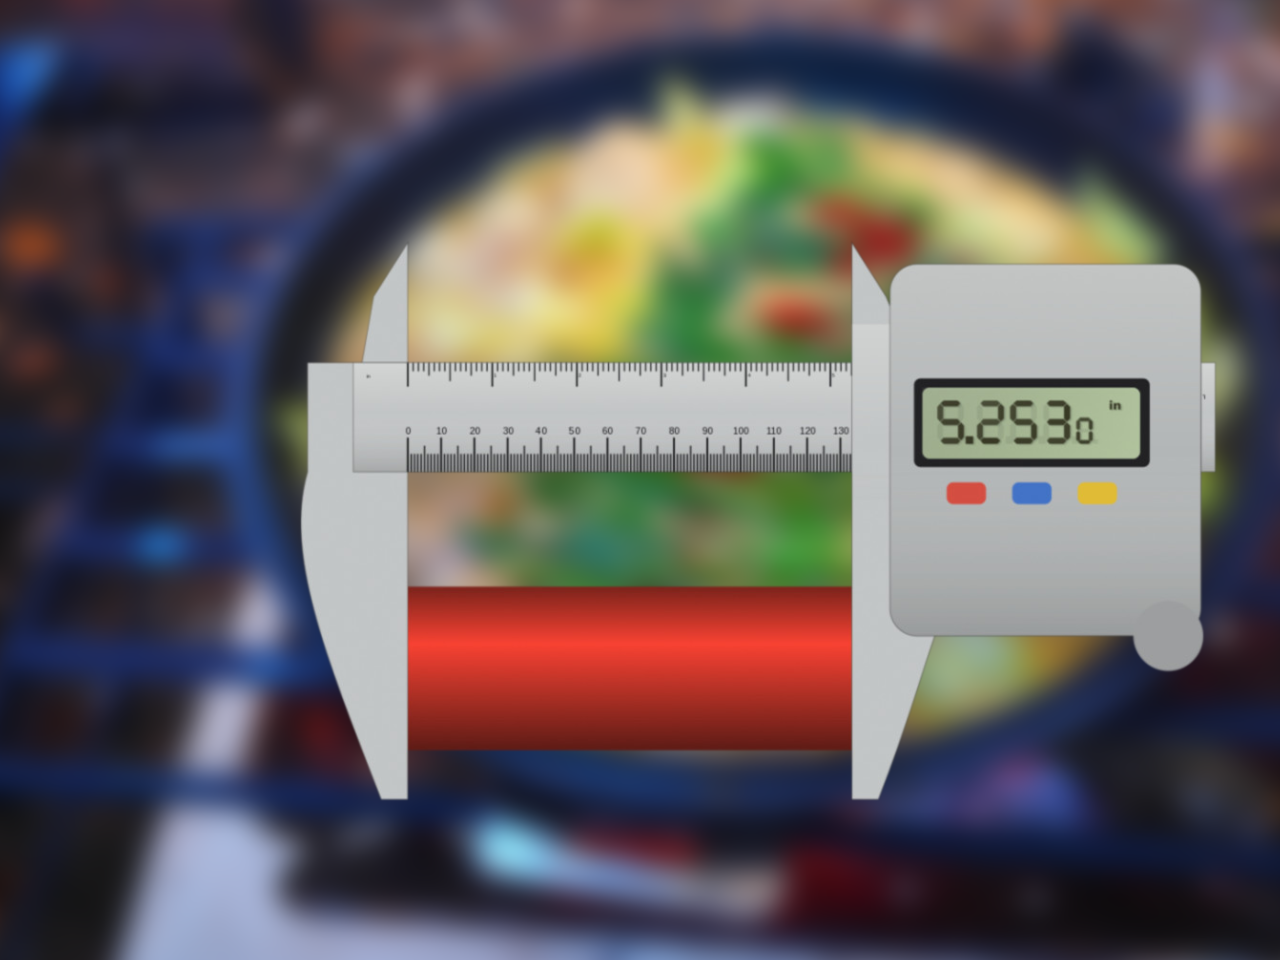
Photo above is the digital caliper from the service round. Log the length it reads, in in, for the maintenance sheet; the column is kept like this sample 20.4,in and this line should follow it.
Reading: 5.2530,in
